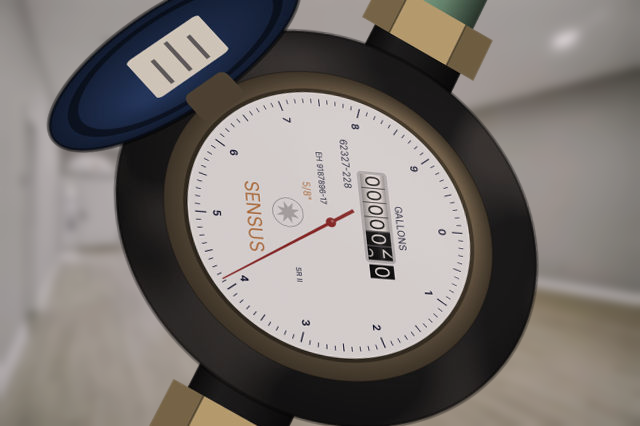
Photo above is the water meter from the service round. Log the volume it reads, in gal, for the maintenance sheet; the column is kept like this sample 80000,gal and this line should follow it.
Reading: 24.1,gal
